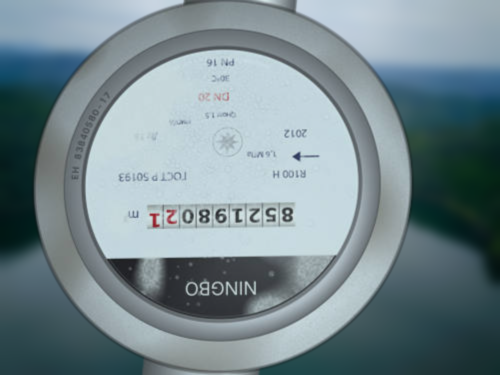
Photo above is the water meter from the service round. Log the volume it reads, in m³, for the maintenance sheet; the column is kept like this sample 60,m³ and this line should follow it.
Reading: 8521980.21,m³
